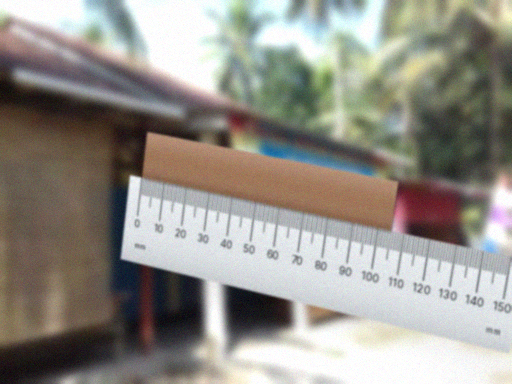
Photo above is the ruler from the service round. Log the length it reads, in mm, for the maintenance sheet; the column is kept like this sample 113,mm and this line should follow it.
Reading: 105,mm
